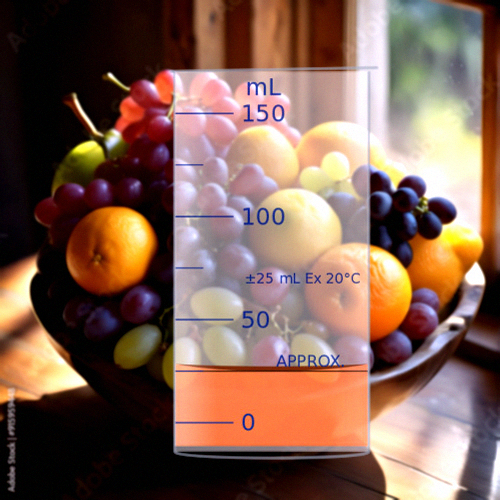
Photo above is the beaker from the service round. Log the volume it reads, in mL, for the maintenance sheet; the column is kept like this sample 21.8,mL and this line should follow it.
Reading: 25,mL
